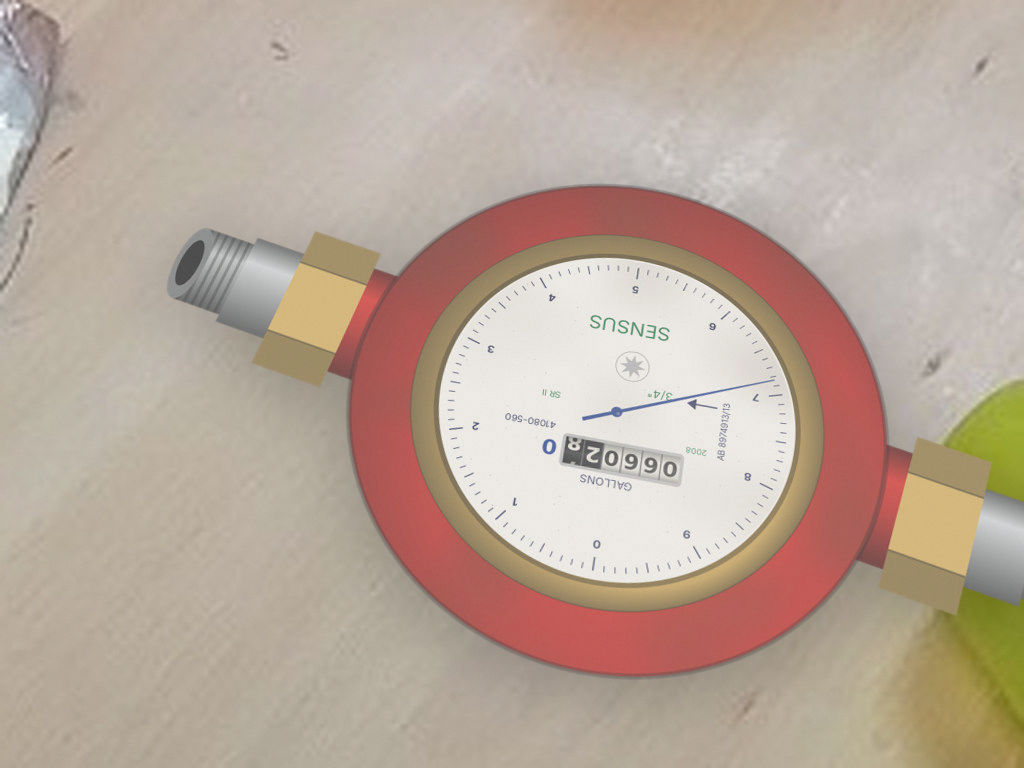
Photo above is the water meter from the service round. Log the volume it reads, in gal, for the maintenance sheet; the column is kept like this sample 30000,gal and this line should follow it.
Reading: 660276.8,gal
